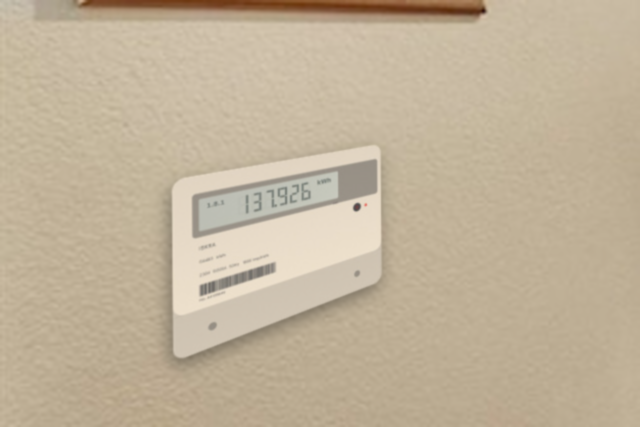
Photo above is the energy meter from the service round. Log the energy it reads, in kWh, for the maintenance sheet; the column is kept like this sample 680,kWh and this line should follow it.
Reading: 137.926,kWh
